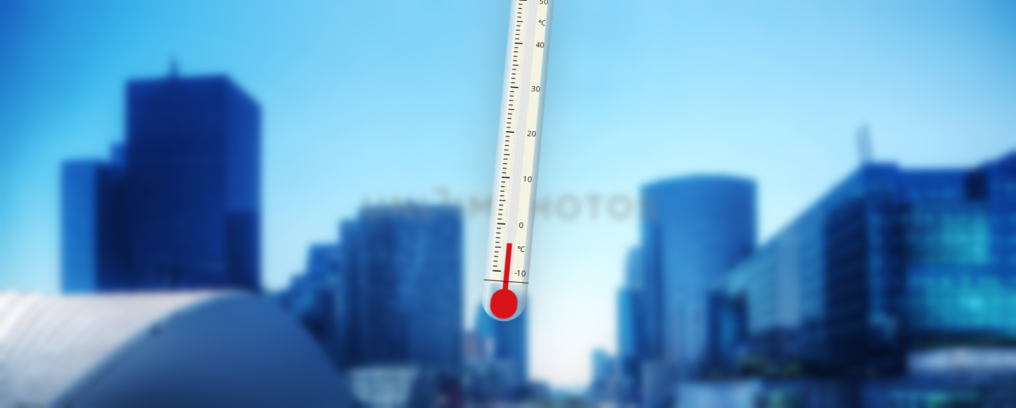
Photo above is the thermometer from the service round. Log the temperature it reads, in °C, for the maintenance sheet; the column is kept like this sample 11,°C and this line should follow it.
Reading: -4,°C
